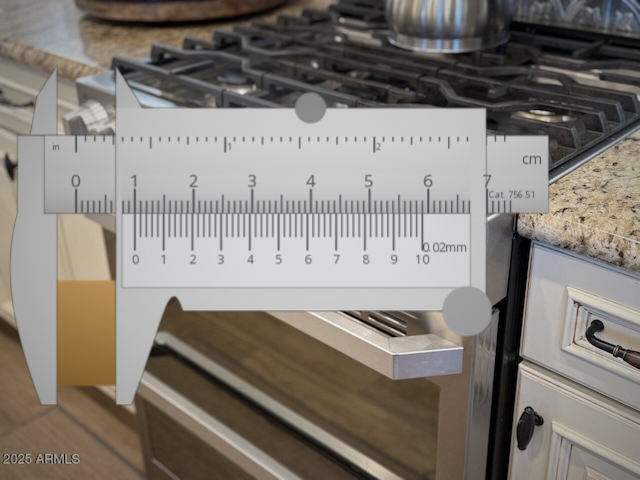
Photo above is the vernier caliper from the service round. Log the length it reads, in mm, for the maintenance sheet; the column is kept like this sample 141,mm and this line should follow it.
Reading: 10.0,mm
